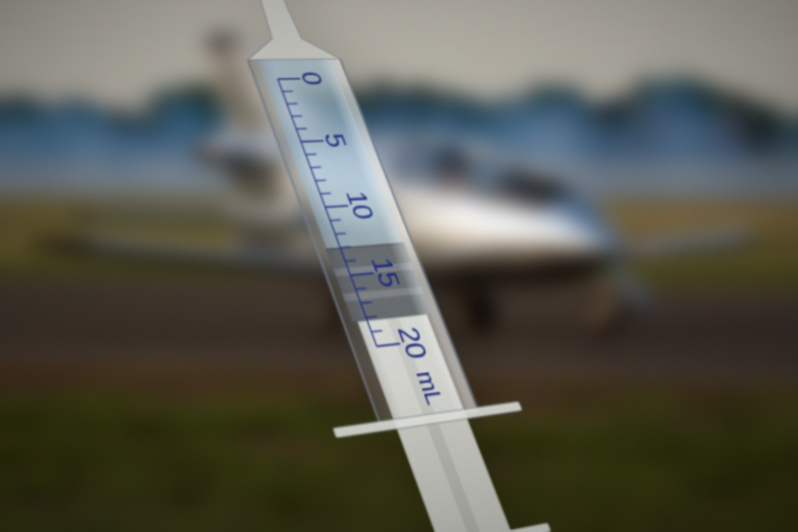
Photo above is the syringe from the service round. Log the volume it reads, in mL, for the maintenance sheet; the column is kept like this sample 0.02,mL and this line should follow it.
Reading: 13,mL
